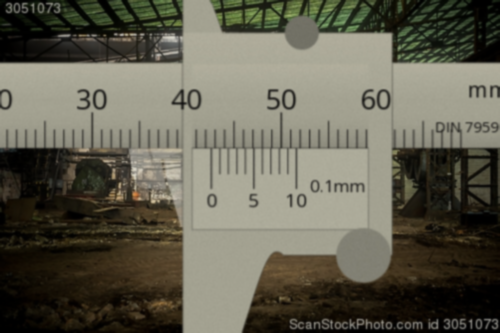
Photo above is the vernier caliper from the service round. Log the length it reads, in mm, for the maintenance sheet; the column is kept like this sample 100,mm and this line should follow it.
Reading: 42.6,mm
